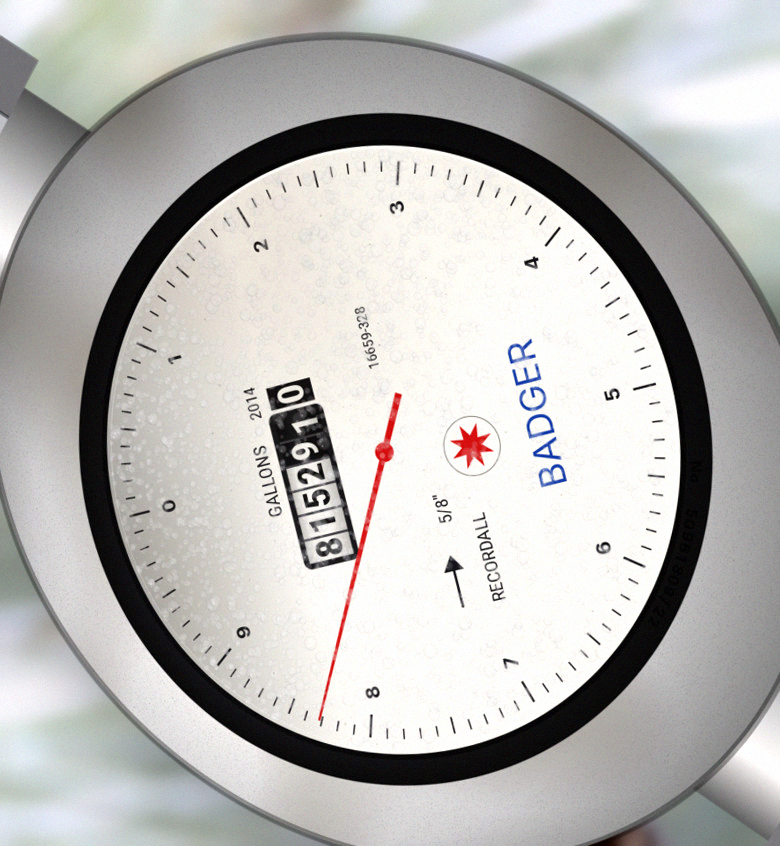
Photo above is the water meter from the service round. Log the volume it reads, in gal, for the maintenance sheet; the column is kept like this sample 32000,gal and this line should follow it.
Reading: 8152908.3,gal
